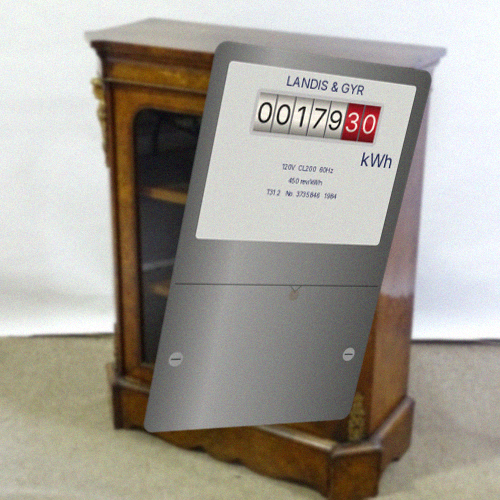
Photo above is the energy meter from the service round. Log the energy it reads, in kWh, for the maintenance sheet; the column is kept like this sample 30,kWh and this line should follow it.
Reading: 179.30,kWh
